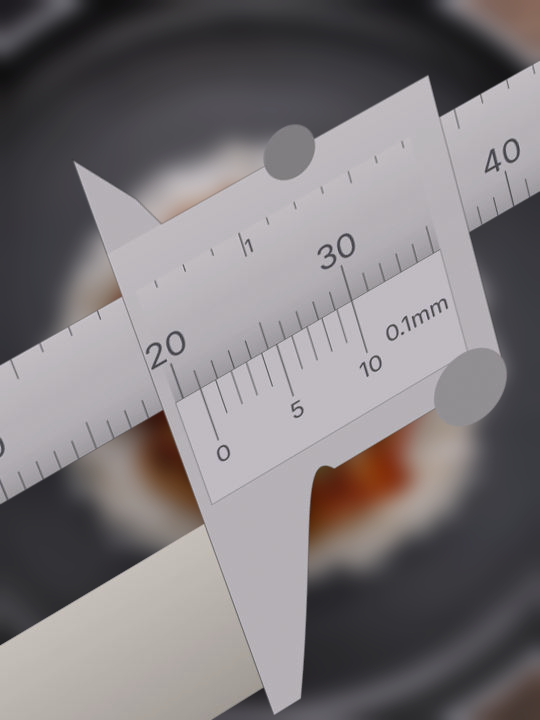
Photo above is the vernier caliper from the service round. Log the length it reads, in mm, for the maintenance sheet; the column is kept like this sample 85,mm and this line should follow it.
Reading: 21.0,mm
